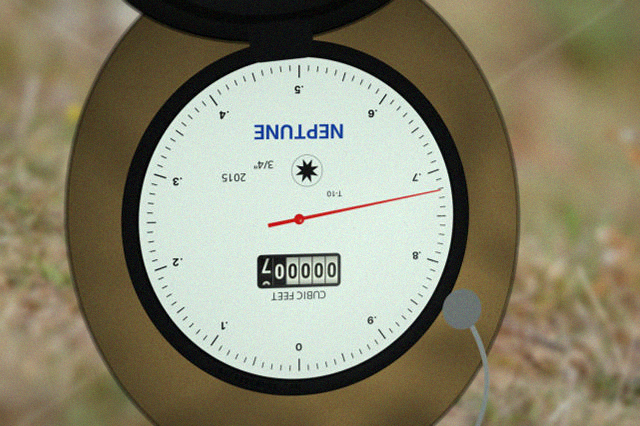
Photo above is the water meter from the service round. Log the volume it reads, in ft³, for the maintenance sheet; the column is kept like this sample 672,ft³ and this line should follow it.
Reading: 6.72,ft³
